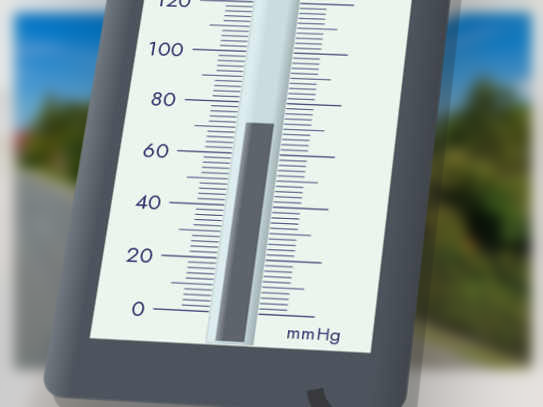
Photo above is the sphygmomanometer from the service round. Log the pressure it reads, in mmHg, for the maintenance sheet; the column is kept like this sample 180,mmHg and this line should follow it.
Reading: 72,mmHg
